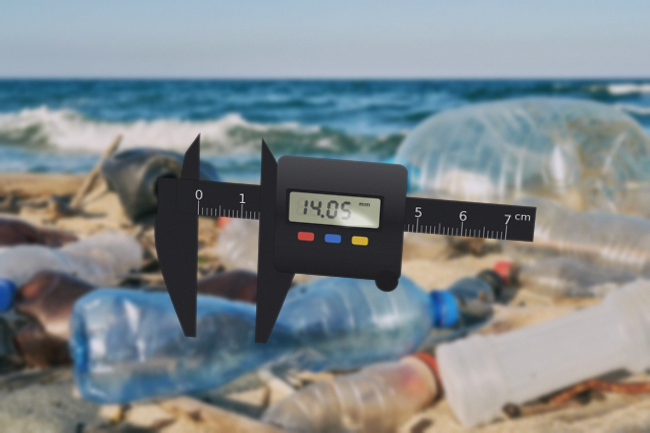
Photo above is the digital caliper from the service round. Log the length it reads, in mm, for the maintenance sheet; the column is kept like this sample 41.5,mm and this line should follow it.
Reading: 14.05,mm
